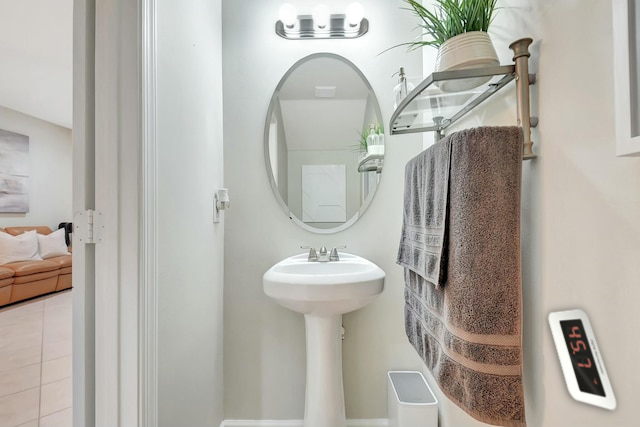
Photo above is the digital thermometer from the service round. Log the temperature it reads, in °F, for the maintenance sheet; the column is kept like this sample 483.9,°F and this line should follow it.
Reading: 45.7,°F
